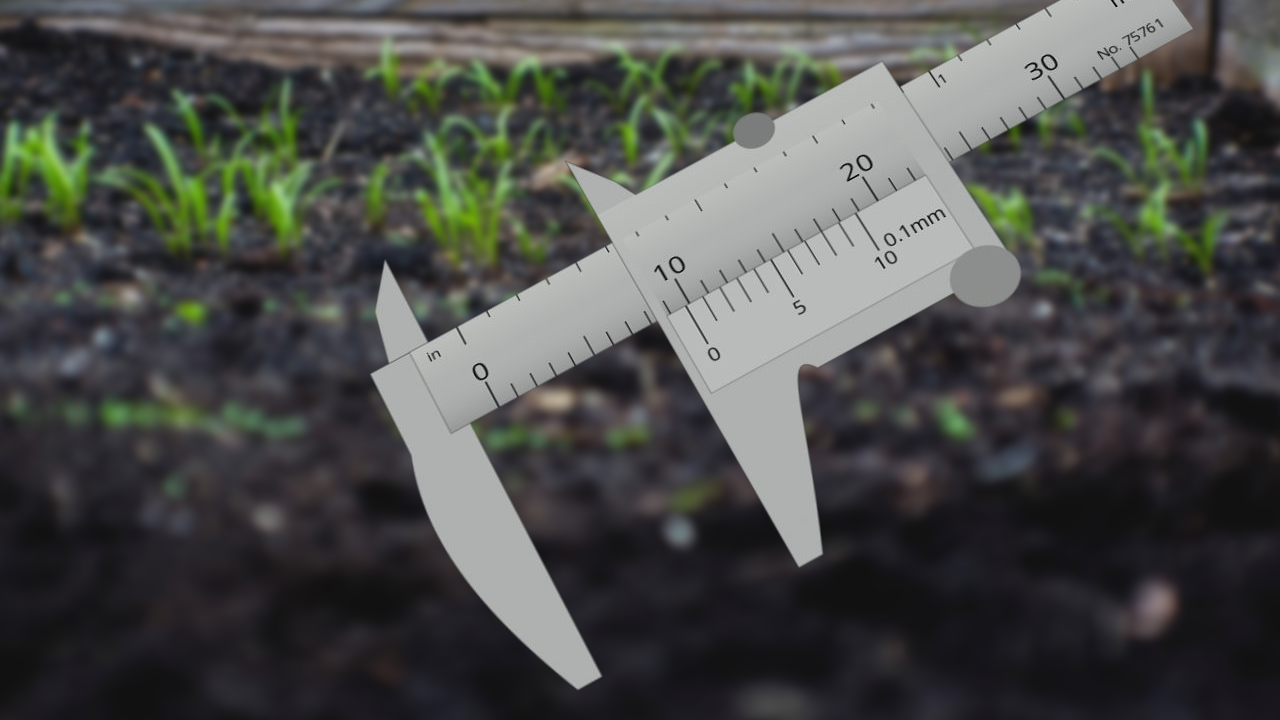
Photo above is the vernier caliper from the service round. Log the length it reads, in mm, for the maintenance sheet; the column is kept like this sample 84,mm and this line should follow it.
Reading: 9.8,mm
